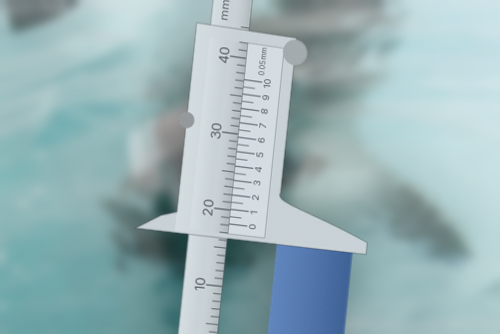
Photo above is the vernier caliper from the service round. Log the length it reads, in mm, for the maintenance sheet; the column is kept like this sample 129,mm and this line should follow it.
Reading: 18.2,mm
